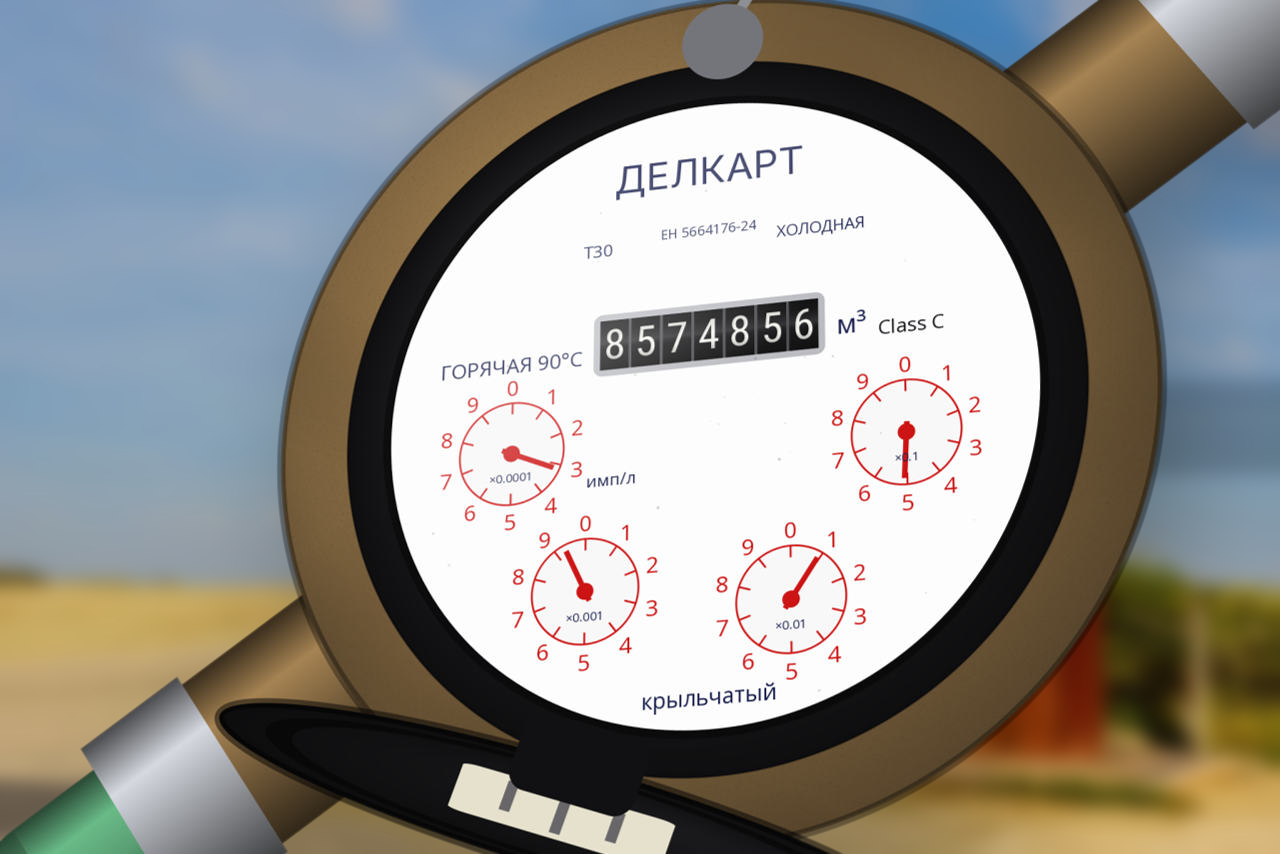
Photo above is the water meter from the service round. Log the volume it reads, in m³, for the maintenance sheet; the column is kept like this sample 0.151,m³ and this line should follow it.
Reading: 8574856.5093,m³
